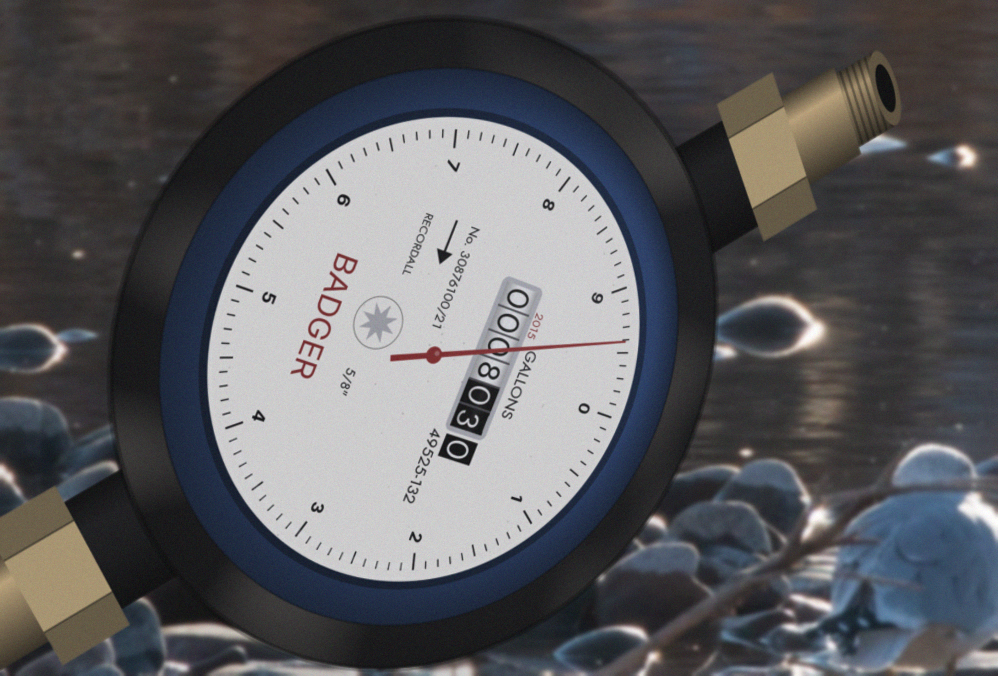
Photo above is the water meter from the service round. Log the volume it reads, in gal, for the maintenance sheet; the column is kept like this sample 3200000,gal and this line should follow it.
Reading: 8029.4,gal
